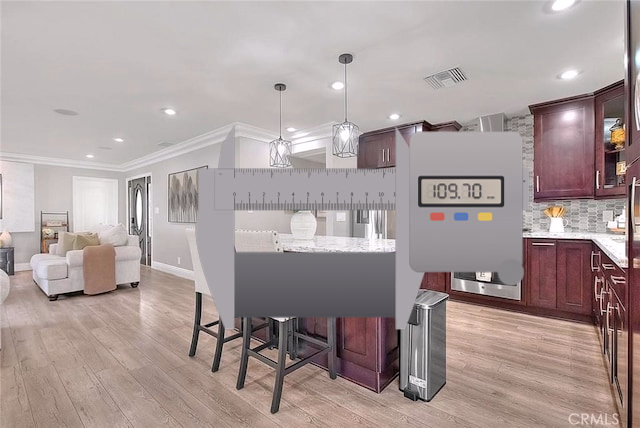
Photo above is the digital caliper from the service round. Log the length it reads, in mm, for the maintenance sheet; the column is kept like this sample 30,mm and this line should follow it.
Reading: 109.70,mm
